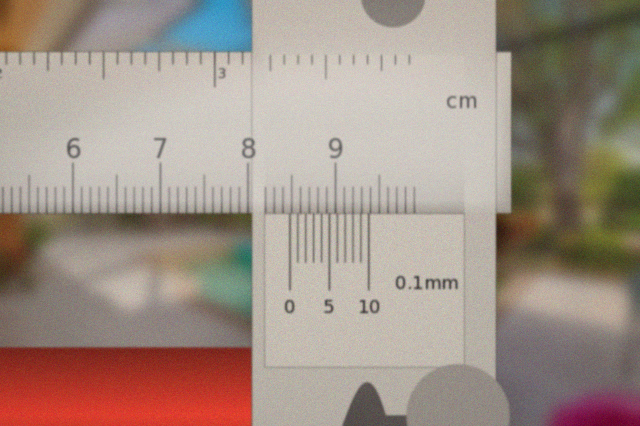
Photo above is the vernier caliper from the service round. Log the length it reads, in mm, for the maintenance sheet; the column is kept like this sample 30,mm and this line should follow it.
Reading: 84.8,mm
